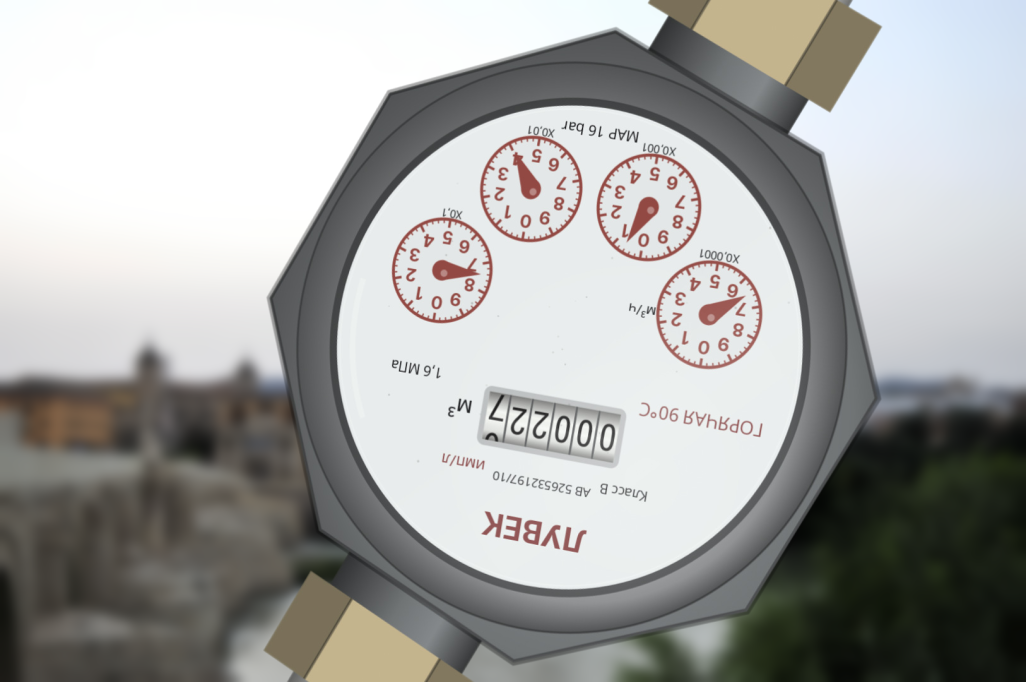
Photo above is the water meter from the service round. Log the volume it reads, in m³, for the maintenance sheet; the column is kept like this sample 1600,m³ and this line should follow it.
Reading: 226.7406,m³
